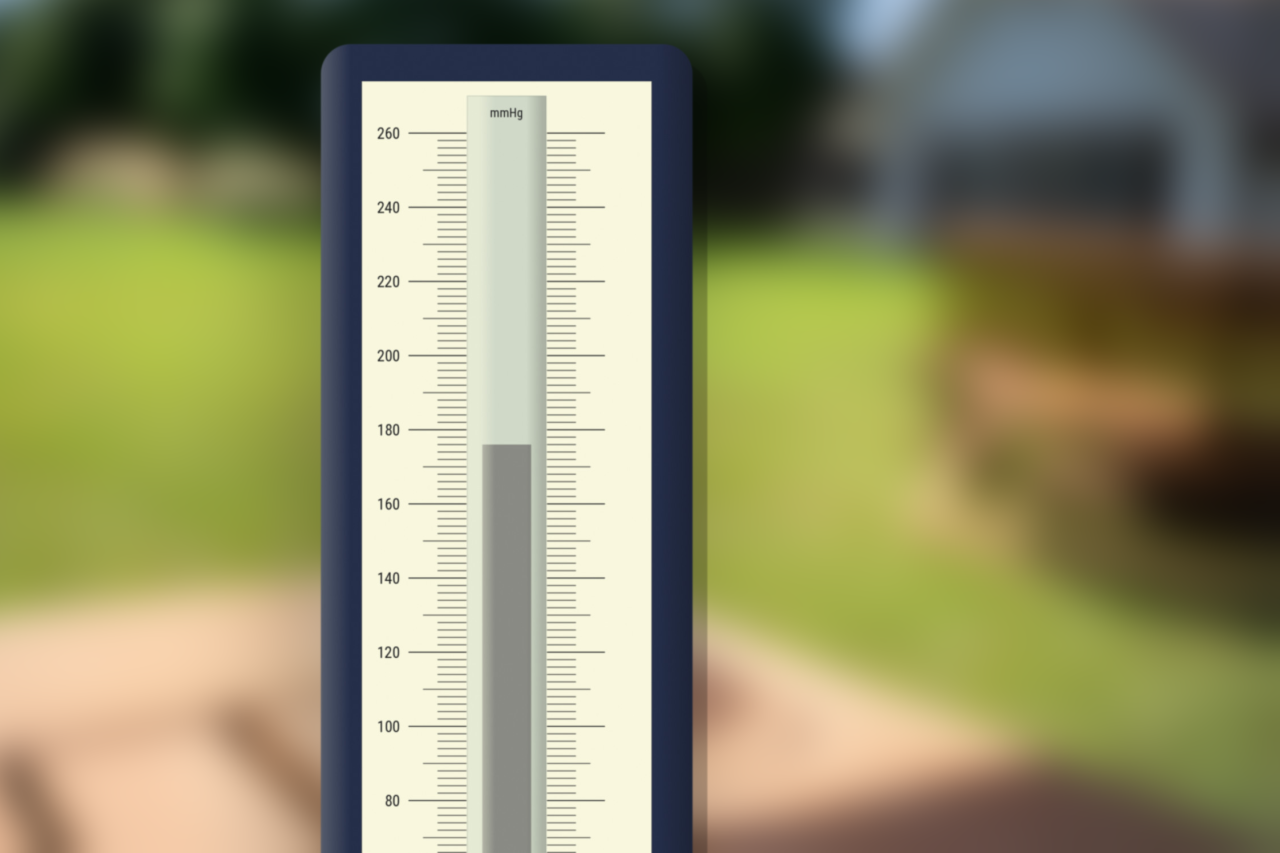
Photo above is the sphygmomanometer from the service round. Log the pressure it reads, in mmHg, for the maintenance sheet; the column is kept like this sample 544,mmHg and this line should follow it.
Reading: 176,mmHg
